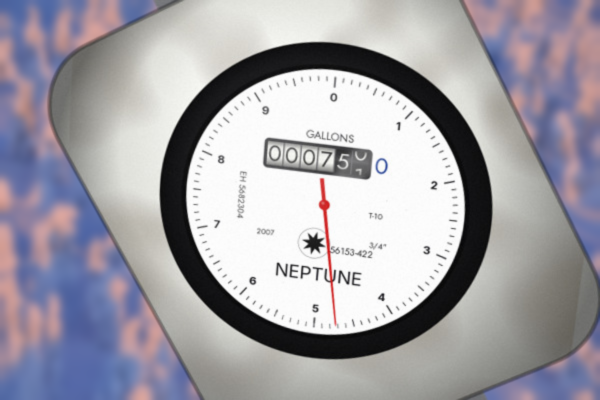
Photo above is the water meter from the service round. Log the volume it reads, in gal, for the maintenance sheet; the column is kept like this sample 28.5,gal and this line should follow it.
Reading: 7504.7,gal
